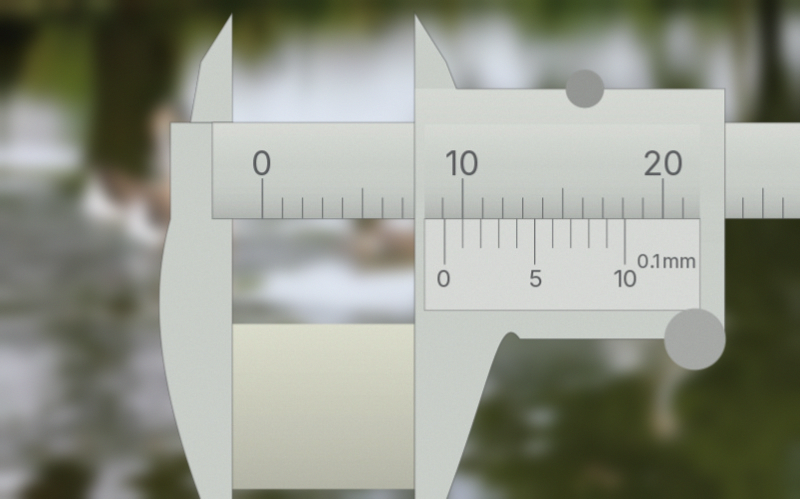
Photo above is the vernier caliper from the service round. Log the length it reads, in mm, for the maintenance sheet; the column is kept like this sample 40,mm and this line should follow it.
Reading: 9.1,mm
